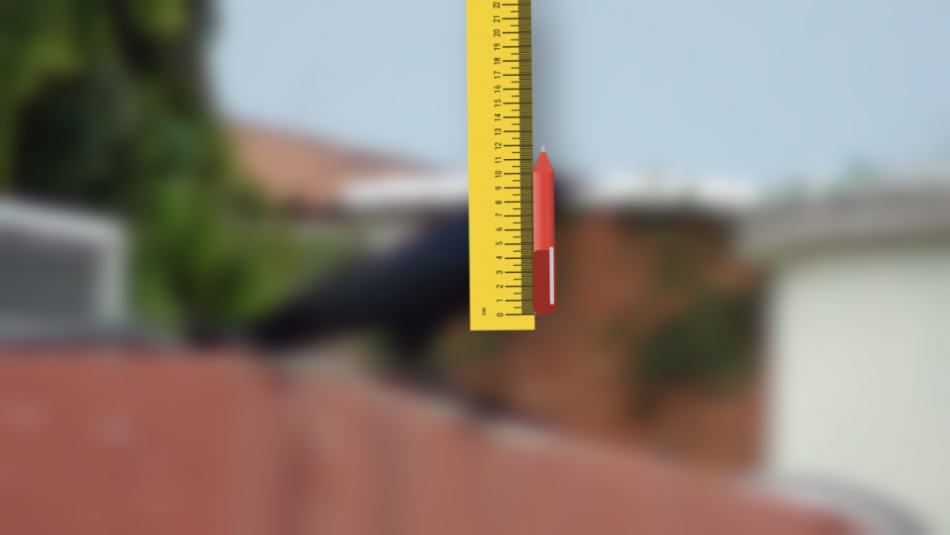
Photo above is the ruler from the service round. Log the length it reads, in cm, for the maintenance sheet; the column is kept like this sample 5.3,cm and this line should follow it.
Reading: 12,cm
